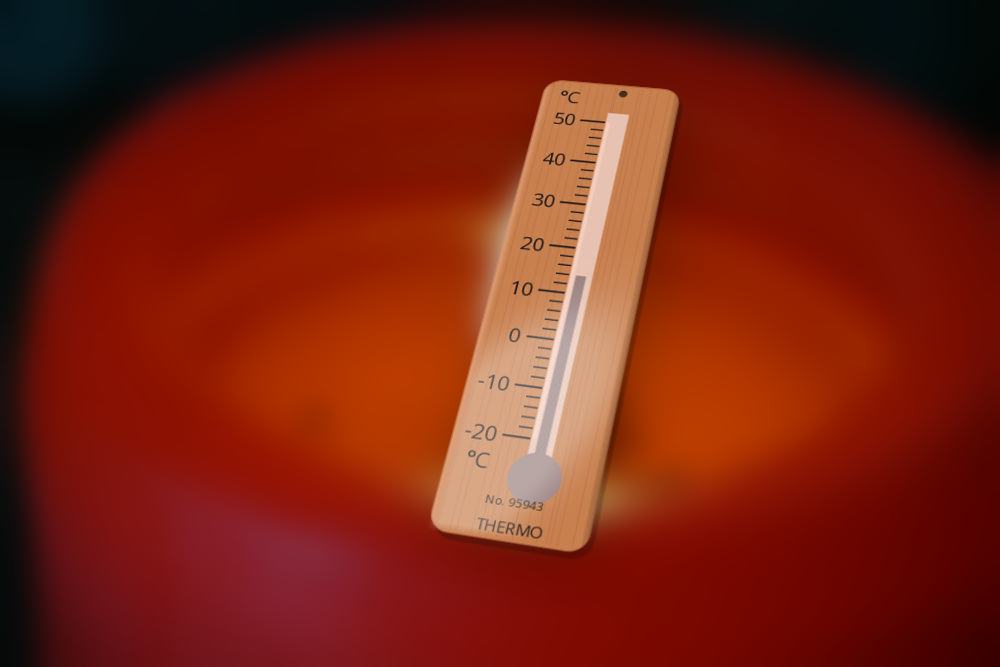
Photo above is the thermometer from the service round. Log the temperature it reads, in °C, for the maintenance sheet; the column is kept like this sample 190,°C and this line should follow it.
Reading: 14,°C
